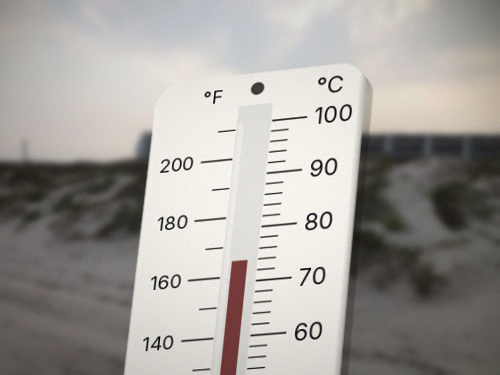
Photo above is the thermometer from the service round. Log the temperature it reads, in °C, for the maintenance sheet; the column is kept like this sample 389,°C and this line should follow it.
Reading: 74,°C
